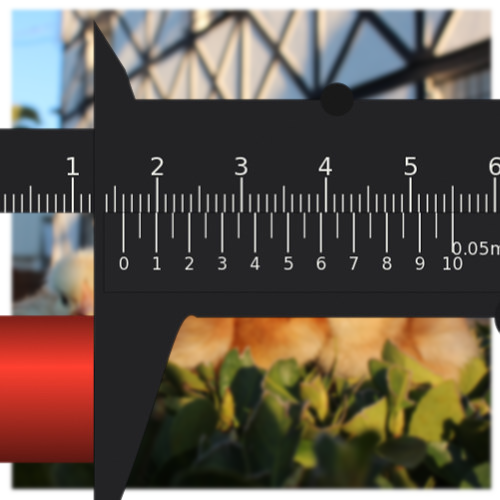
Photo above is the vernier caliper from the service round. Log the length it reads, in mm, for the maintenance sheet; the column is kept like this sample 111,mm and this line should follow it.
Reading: 16.0,mm
